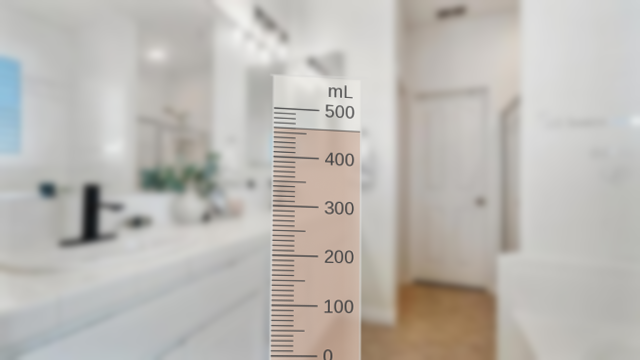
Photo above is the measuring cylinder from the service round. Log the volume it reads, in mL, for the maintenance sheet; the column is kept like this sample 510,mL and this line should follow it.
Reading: 460,mL
